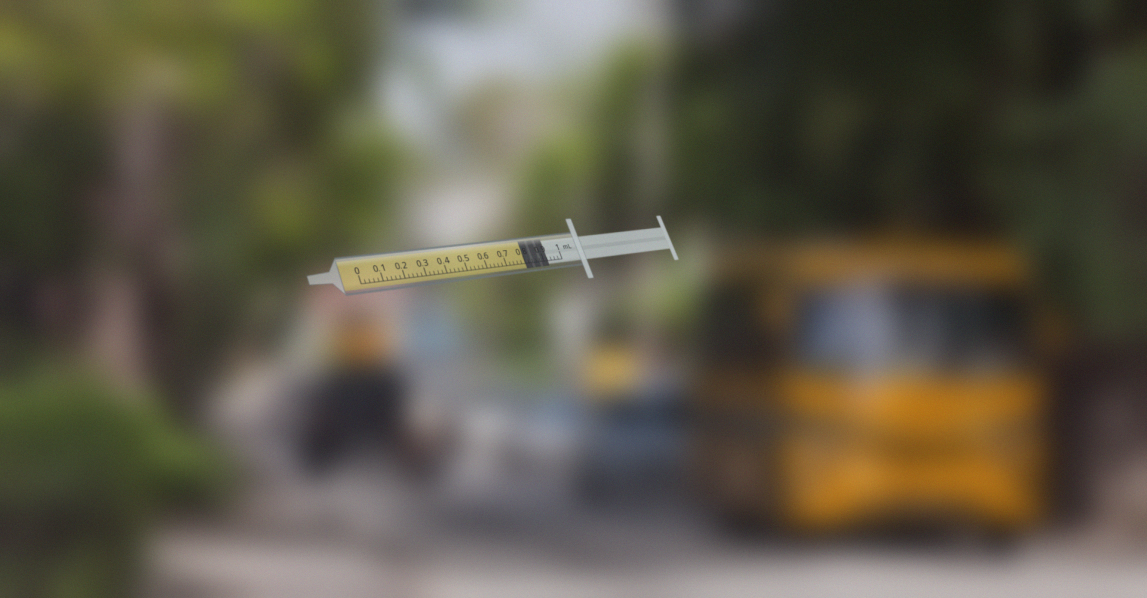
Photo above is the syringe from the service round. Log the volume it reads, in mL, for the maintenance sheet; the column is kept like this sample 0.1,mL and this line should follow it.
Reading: 0.8,mL
